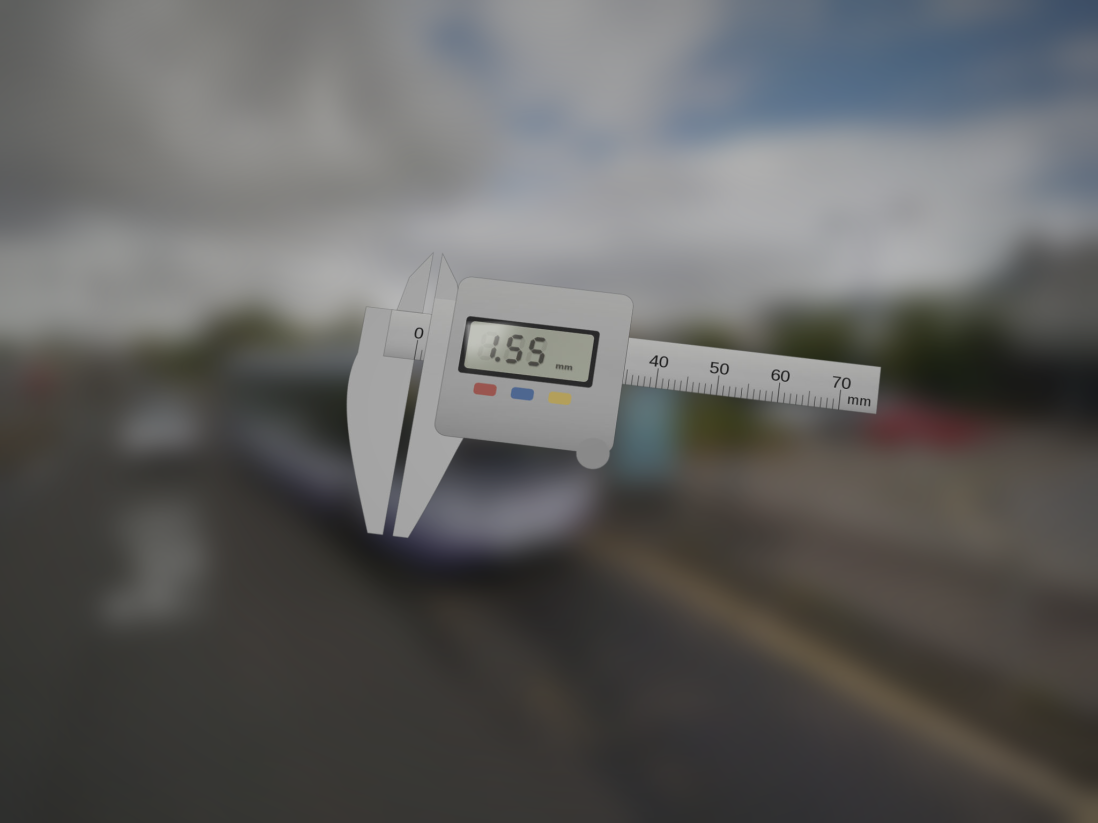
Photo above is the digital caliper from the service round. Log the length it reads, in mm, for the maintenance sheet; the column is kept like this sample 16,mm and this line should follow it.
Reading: 1.55,mm
